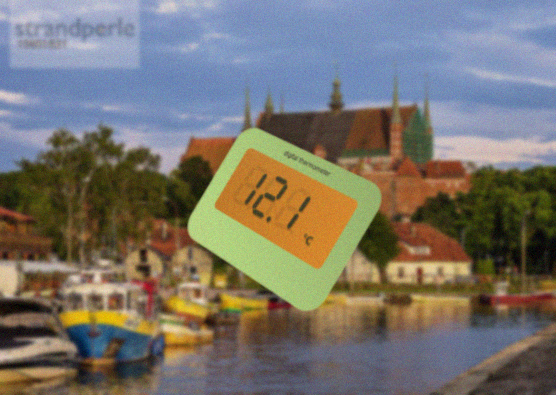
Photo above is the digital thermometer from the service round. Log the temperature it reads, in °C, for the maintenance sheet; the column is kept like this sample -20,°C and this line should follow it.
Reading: 12.1,°C
